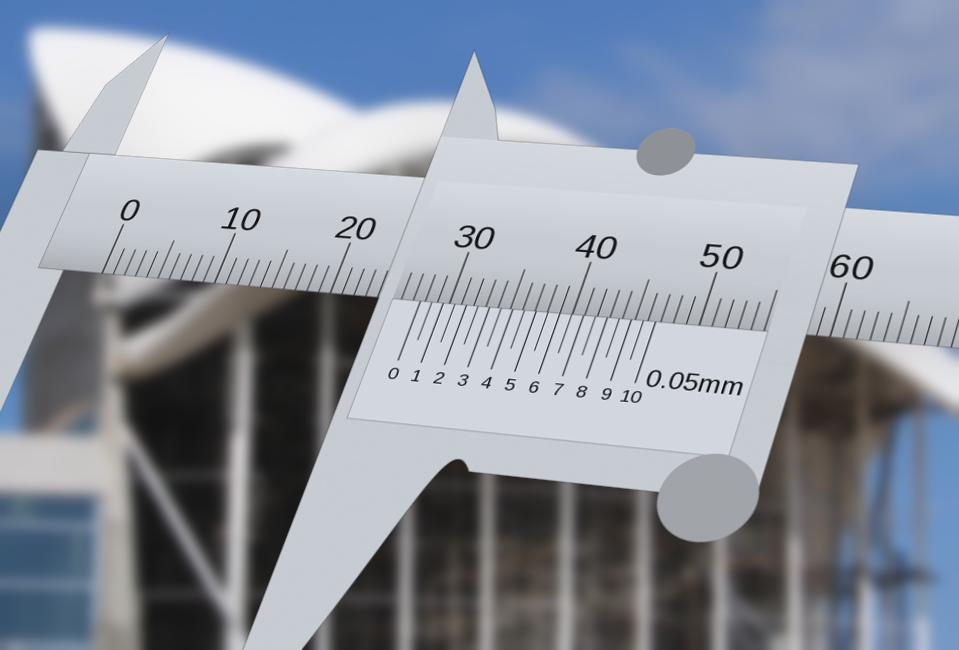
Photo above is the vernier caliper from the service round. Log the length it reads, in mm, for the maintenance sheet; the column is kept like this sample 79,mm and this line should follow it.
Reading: 27.6,mm
